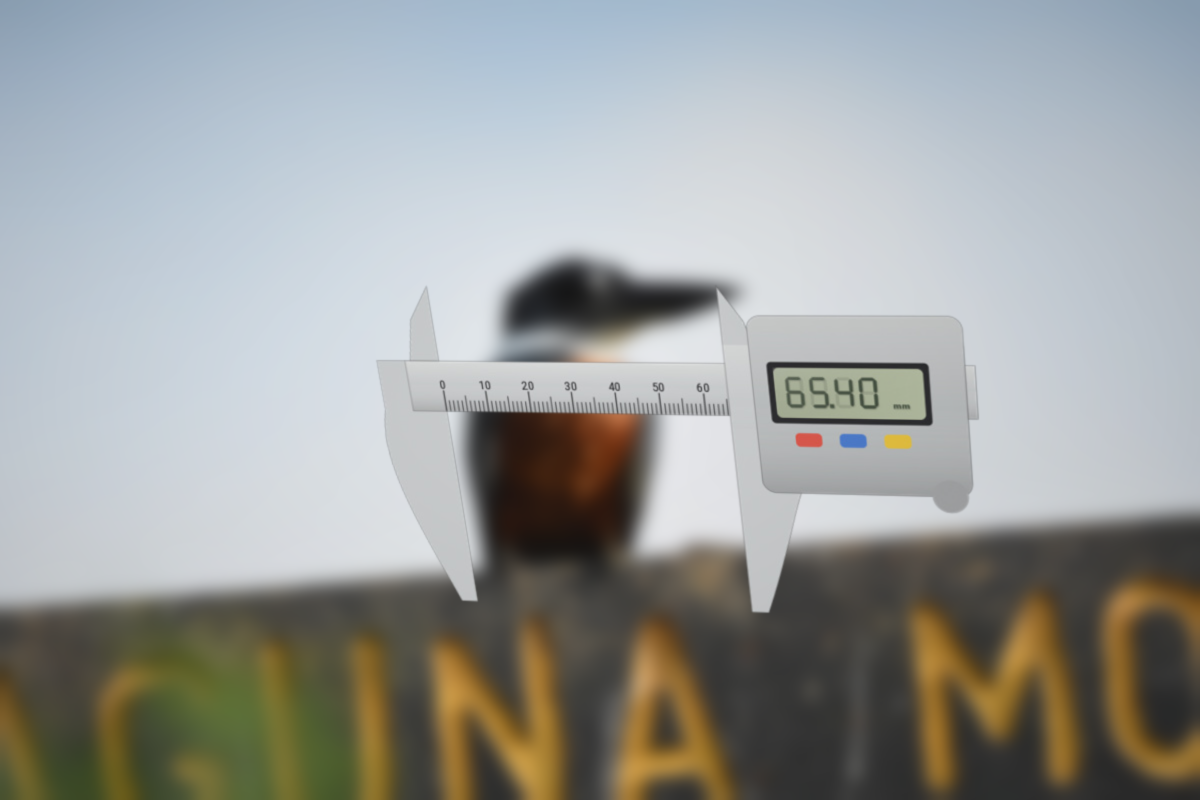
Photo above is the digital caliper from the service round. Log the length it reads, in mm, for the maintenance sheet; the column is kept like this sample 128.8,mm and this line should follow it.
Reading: 65.40,mm
